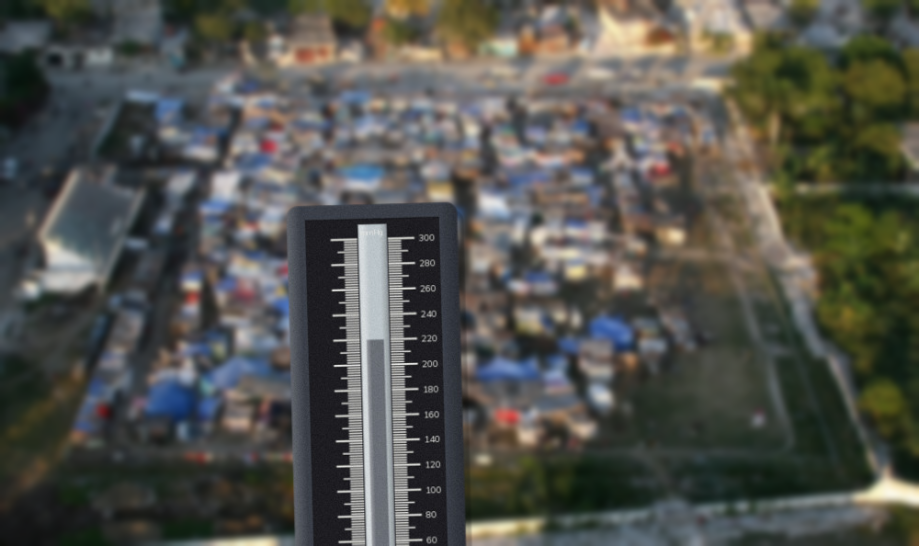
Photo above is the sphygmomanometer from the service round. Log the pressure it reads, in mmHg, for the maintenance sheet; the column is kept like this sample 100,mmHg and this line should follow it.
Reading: 220,mmHg
